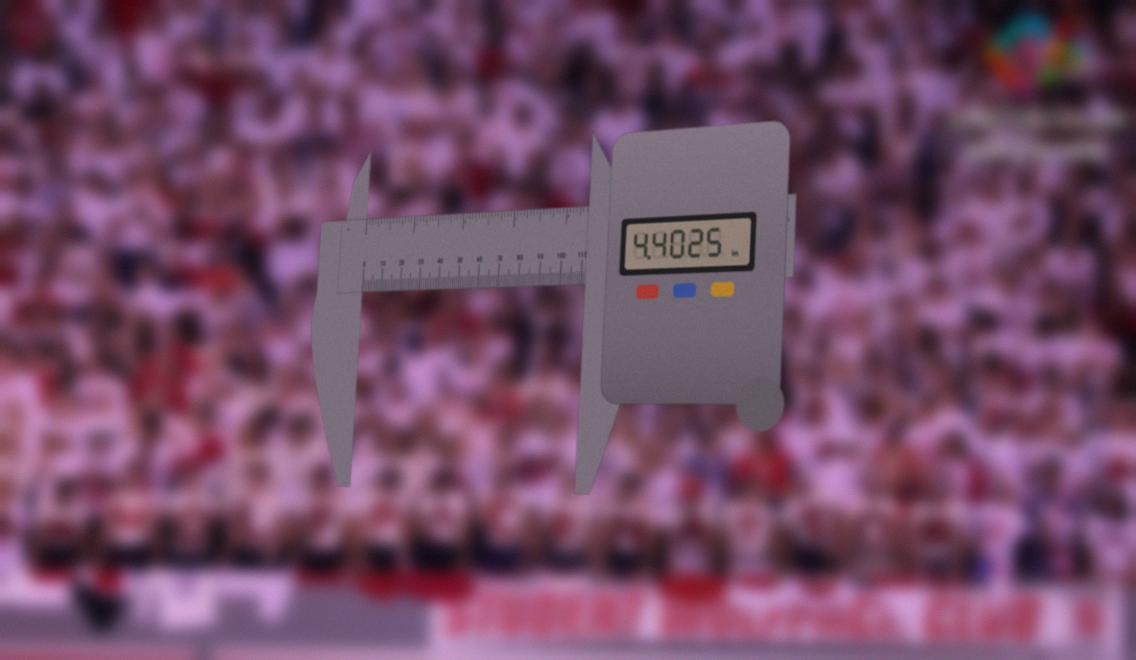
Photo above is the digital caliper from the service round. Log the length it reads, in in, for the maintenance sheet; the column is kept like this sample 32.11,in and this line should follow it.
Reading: 4.4025,in
